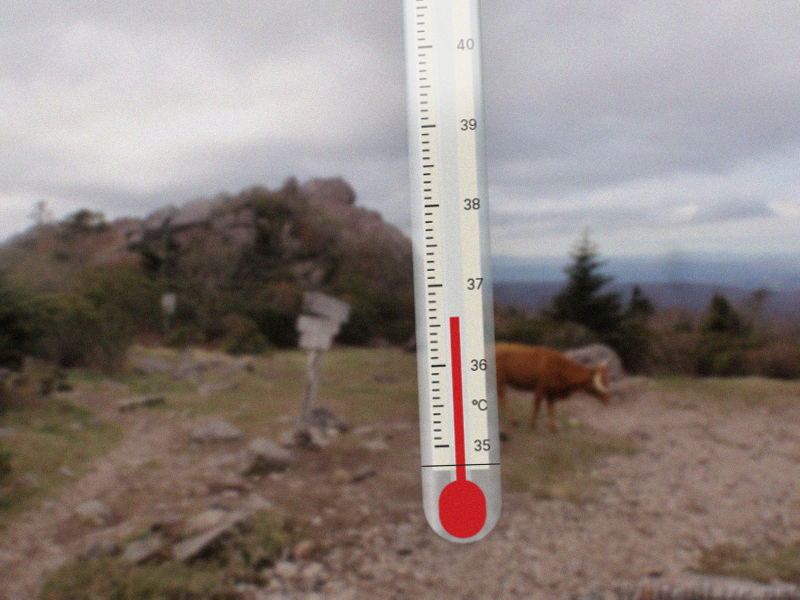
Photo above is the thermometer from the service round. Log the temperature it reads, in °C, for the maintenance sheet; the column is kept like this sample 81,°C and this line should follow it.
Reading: 36.6,°C
